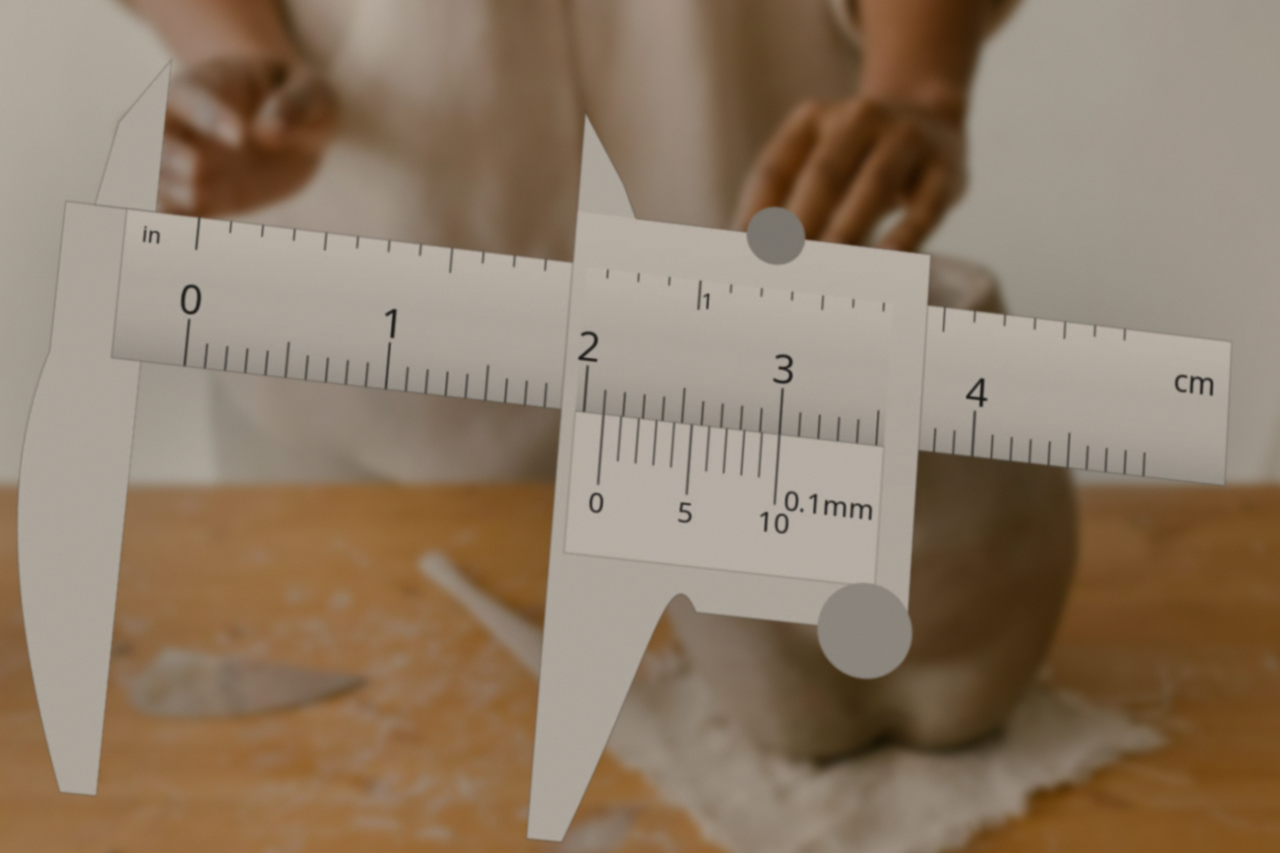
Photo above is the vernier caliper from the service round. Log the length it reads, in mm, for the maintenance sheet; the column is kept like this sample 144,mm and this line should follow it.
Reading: 21.0,mm
